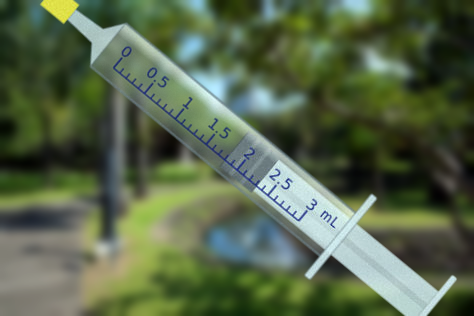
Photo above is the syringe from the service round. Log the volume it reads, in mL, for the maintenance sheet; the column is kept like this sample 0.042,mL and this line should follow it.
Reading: 1.8,mL
